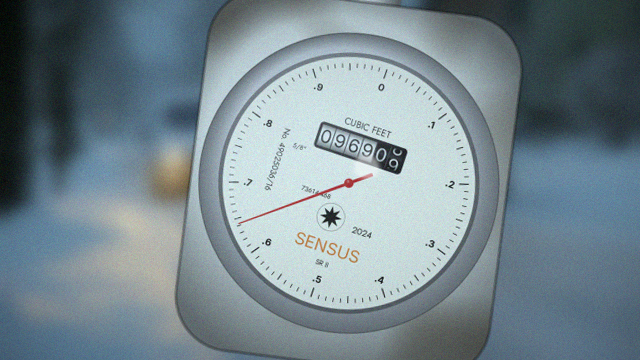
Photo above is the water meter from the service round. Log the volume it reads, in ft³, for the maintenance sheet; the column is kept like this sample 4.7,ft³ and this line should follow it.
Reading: 96908.64,ft³
